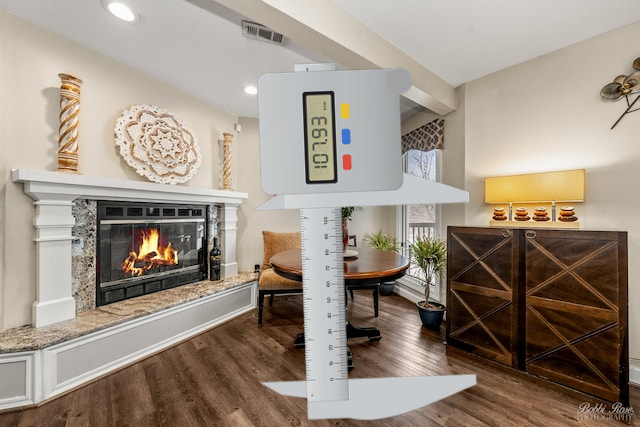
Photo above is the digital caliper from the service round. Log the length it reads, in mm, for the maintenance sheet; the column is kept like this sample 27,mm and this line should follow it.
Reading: 107.93,mm
